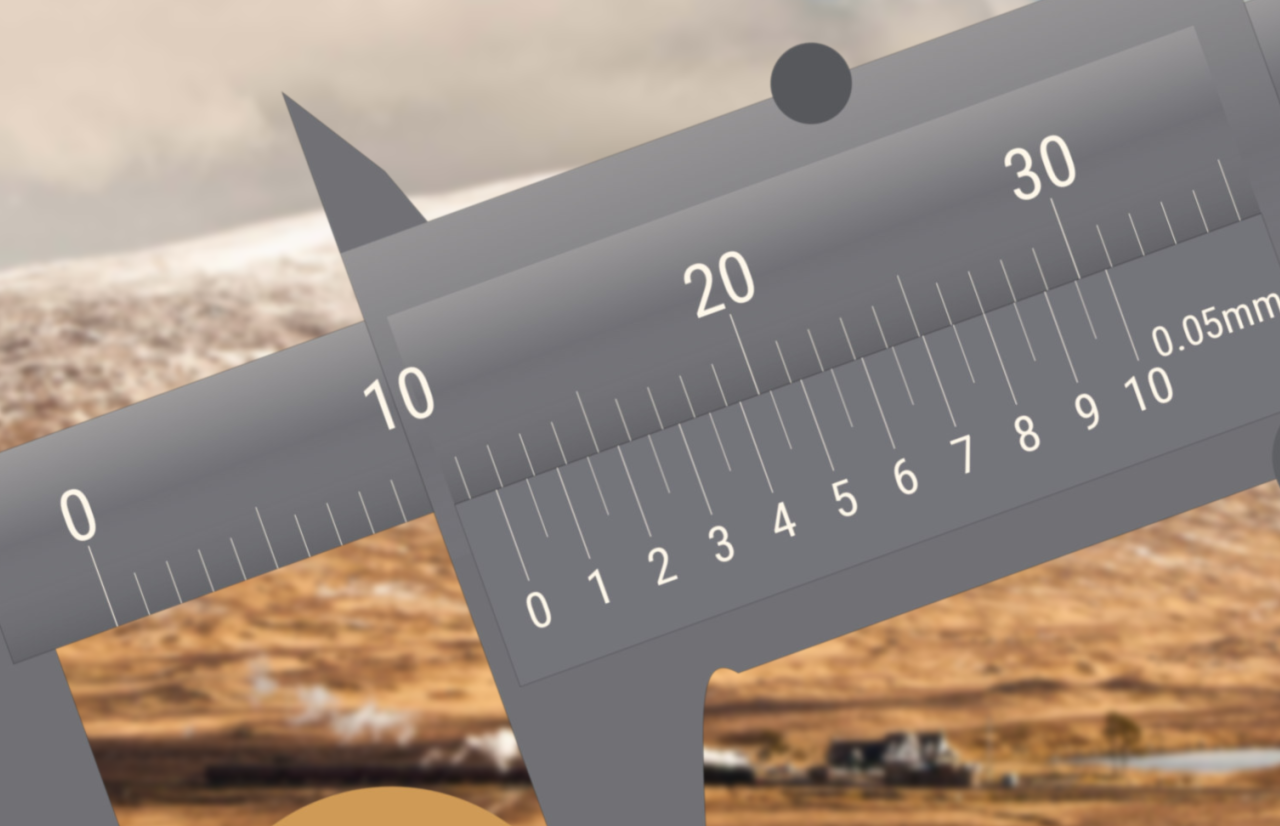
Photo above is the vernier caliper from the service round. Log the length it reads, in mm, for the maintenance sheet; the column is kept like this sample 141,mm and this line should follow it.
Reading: 11.80,mm
